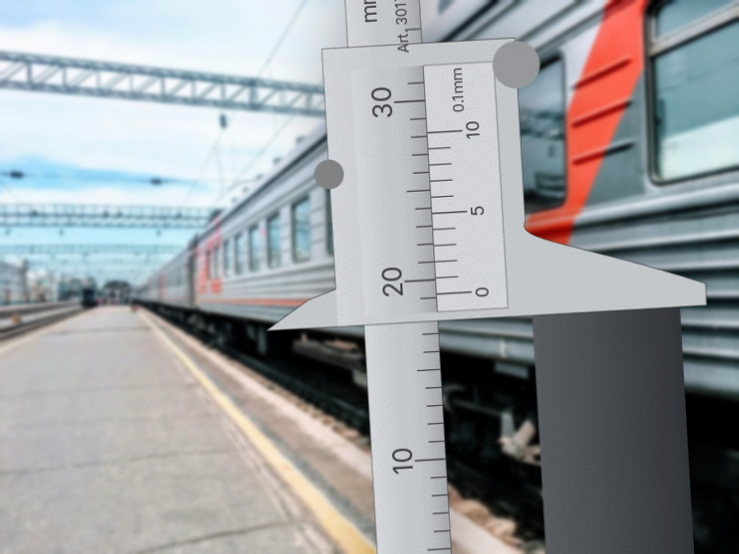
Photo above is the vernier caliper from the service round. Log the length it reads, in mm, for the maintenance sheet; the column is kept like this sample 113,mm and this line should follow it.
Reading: 19.2,mm
